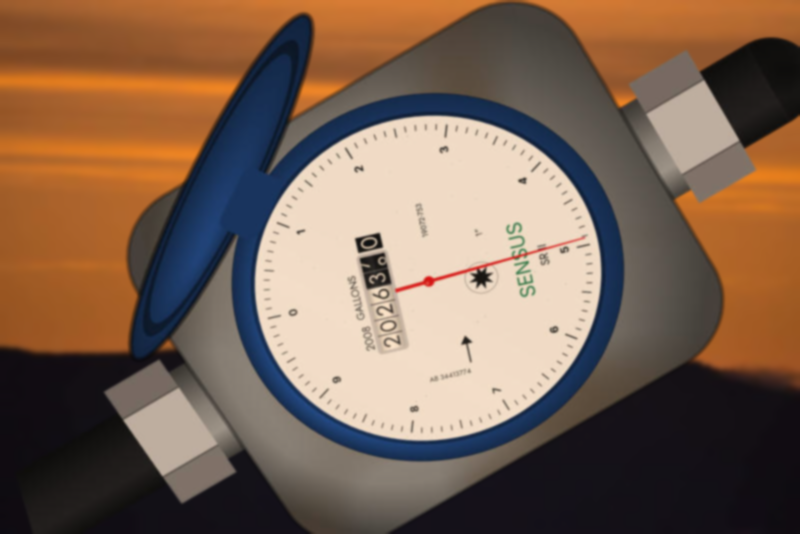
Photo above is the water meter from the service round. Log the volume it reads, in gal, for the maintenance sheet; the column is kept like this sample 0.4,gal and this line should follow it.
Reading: 2026374.9,gal
